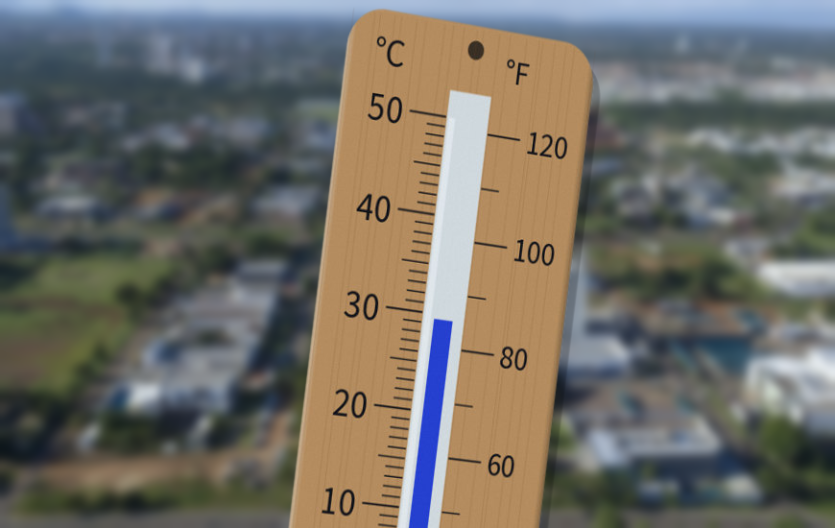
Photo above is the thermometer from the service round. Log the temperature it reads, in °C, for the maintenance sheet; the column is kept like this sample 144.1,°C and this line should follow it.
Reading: 29.5,°C
